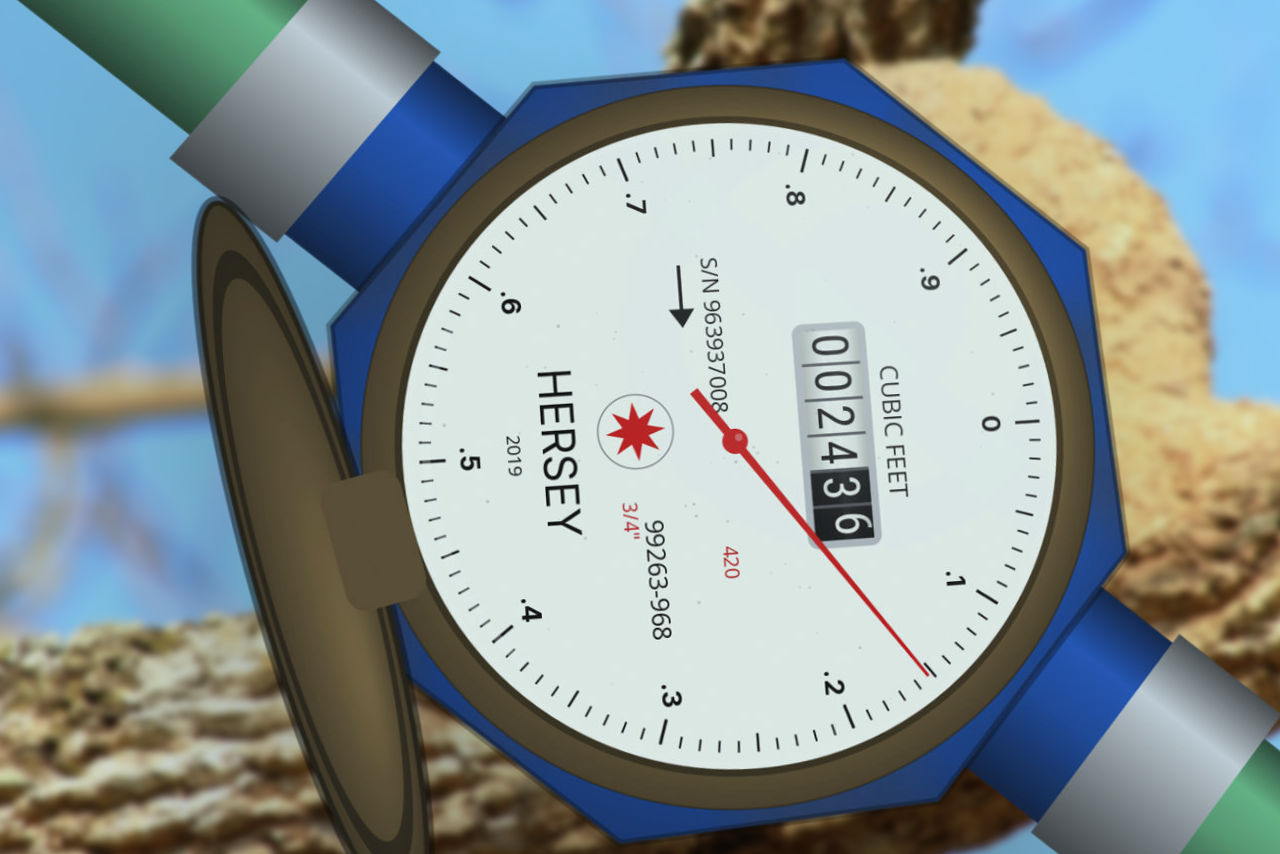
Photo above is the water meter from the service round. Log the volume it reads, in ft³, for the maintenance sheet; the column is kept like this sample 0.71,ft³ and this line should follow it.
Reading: 2436.15,ft³
